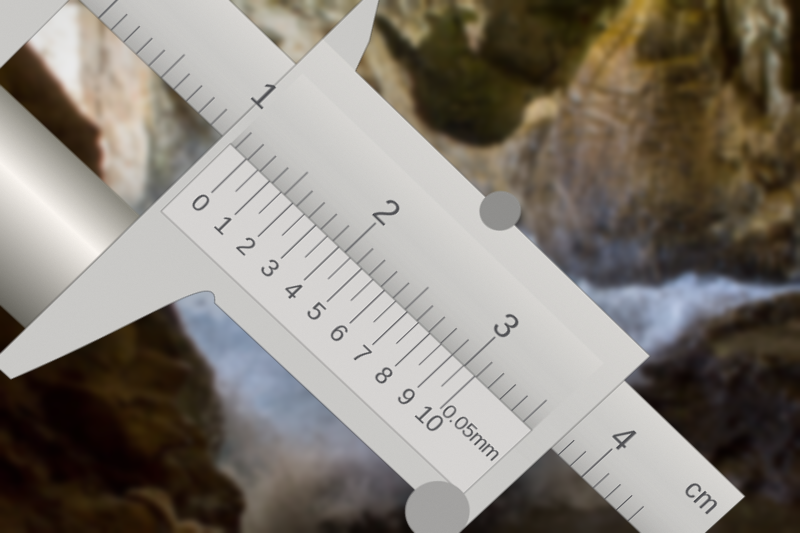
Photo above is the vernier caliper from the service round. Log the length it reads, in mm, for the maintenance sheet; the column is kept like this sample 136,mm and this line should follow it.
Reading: 11.9,mm
